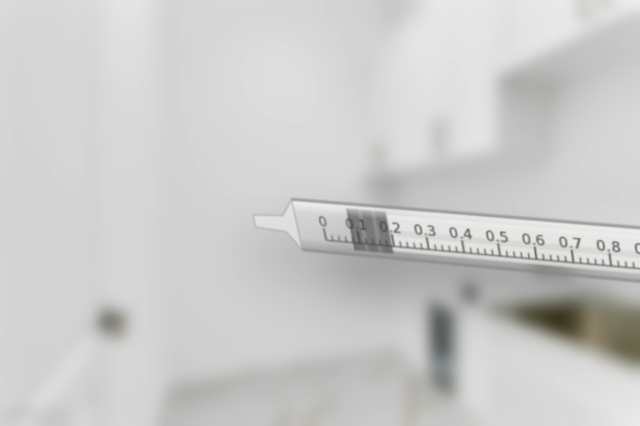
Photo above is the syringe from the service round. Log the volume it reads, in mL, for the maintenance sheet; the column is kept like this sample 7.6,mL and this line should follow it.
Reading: 0.08,mL
